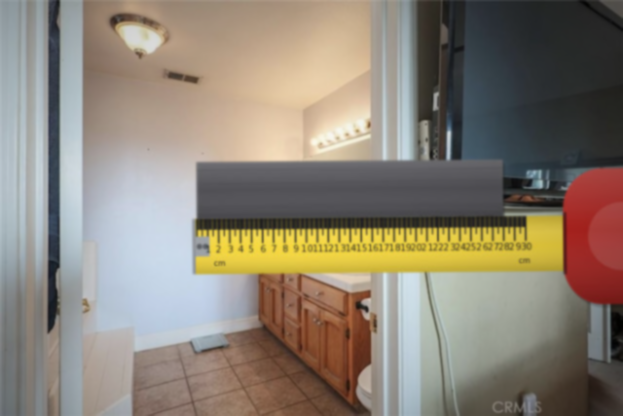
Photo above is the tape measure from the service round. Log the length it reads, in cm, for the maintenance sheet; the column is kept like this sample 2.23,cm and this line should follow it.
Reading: 28,cm
